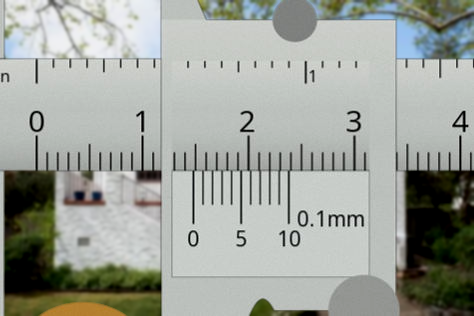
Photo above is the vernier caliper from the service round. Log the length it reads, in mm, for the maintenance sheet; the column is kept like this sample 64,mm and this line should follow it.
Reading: 14.8,mm
